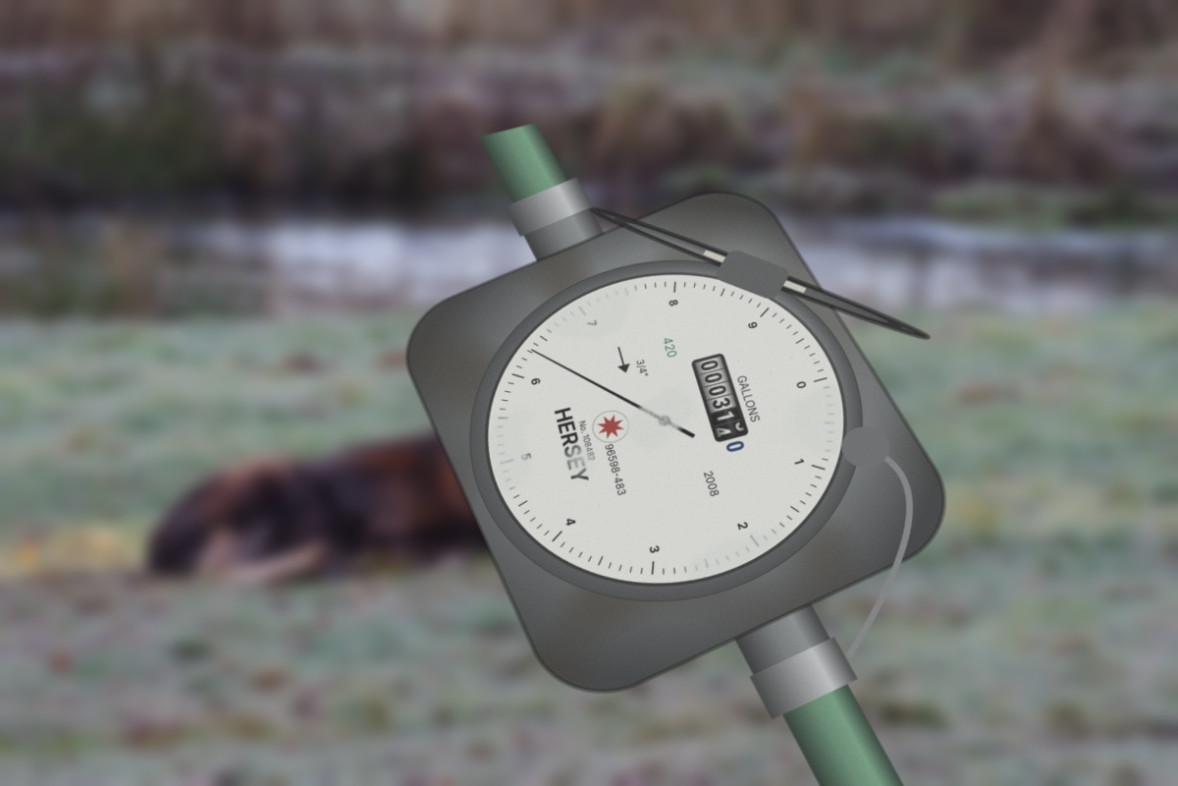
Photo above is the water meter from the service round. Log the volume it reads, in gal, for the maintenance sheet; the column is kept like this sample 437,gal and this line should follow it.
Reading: 3136.3,gal
